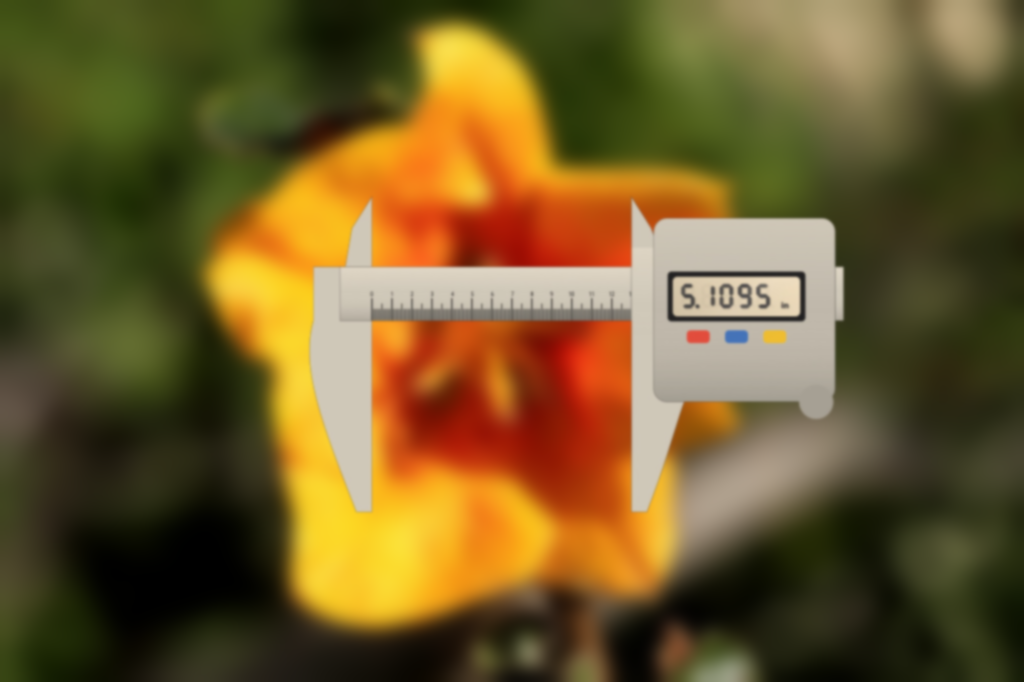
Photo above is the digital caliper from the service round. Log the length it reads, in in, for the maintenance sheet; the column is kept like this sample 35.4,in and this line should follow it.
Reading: 5.1095,in
